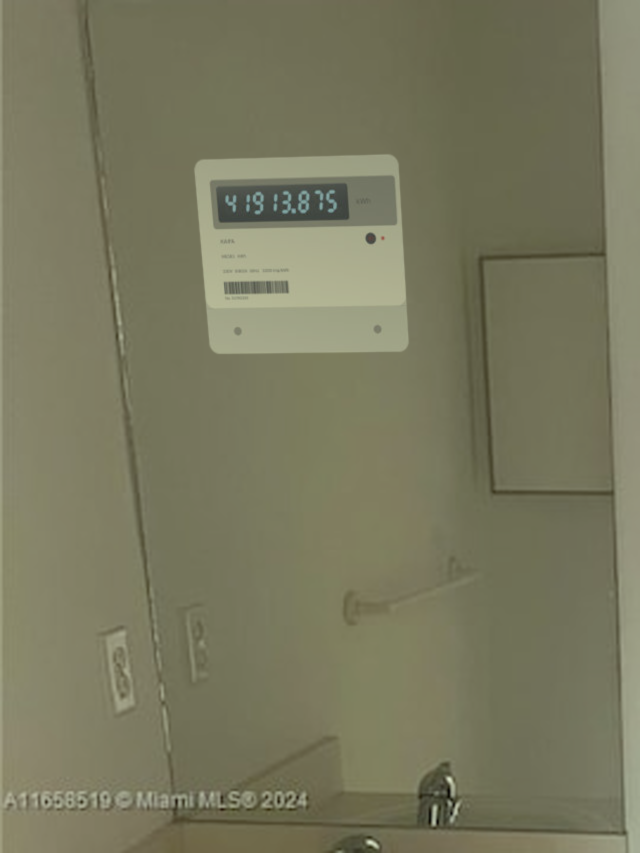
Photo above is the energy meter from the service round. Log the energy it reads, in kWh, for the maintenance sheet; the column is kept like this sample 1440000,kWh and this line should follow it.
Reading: 41913.875,kWh
